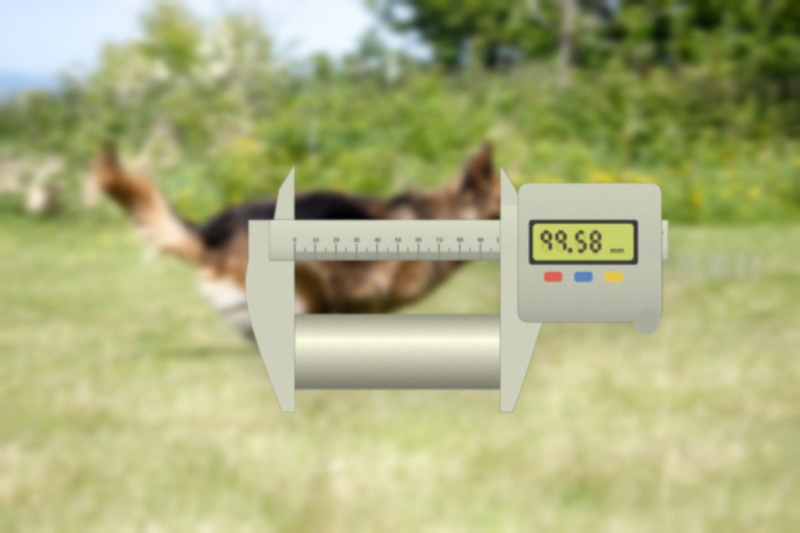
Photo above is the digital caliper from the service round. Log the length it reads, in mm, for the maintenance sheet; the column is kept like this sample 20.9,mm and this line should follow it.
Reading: 99.58,mm
